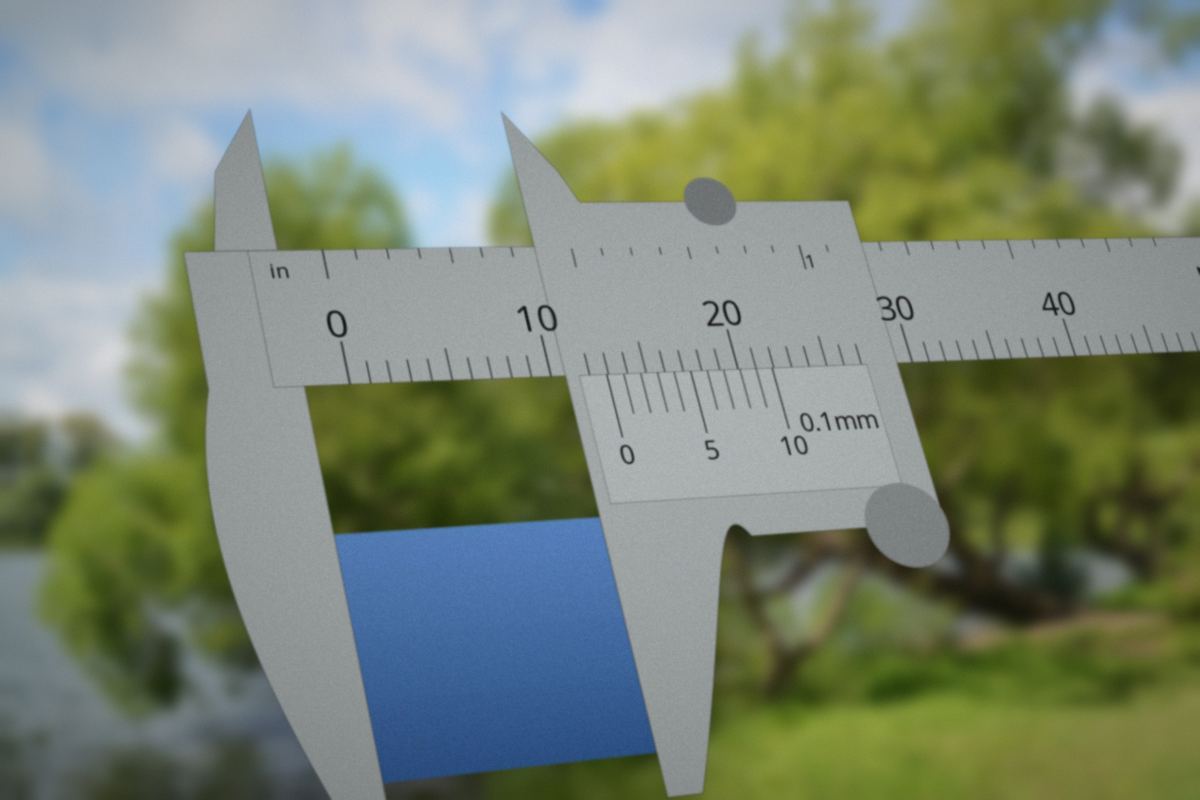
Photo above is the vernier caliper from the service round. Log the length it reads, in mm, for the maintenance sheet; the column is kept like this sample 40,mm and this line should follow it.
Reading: 12.9,mm
